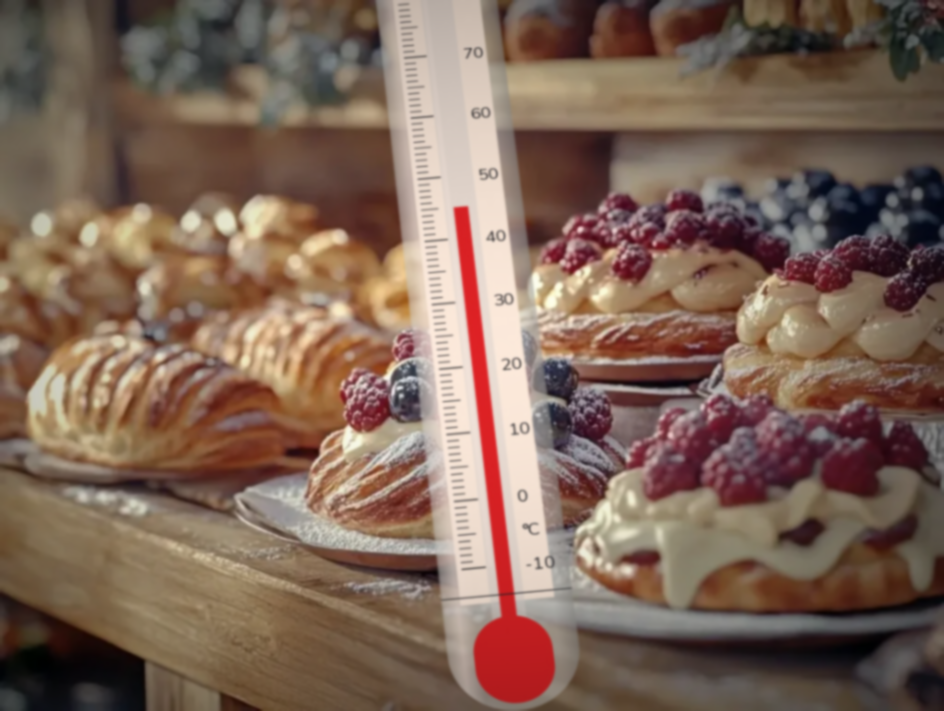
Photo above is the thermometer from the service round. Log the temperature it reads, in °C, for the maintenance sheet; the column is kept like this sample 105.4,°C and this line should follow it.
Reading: 45,°C
